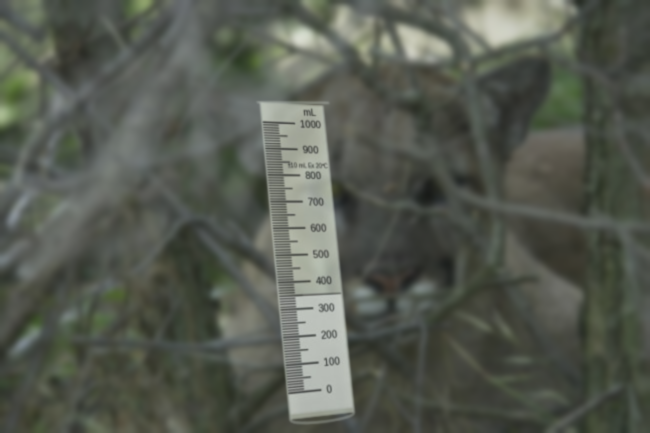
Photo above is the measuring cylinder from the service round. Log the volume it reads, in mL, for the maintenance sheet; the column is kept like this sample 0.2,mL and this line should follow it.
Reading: 350,mL
